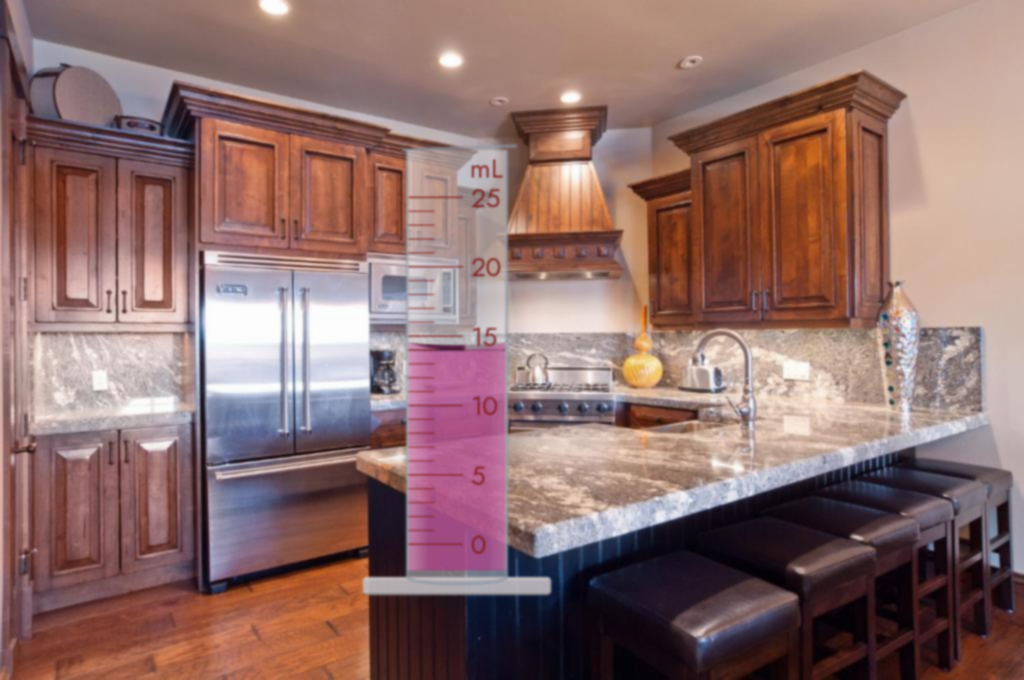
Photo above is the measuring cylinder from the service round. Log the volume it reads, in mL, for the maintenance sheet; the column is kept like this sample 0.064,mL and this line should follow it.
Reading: 14,mL
